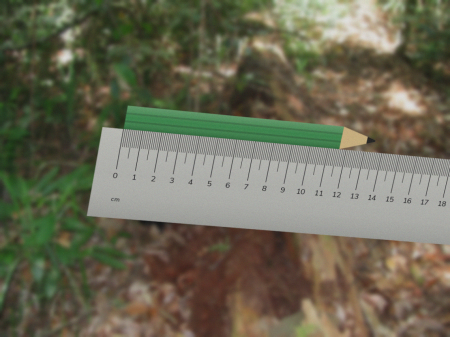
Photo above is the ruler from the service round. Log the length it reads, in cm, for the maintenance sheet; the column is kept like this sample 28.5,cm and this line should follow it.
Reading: 13.5,cm
